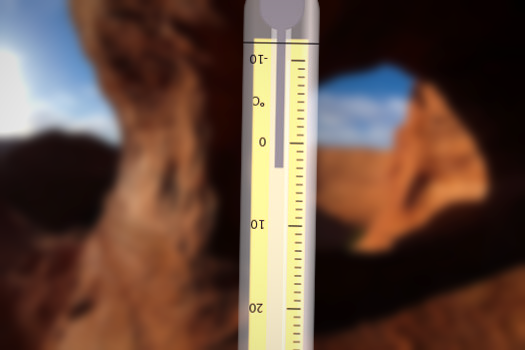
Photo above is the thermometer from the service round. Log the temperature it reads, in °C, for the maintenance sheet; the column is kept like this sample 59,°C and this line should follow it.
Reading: 3,°C
